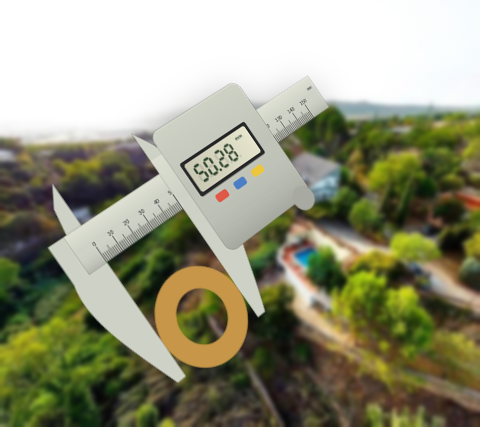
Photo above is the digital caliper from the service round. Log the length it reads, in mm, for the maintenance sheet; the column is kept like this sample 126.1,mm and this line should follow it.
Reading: 50.28,mm
